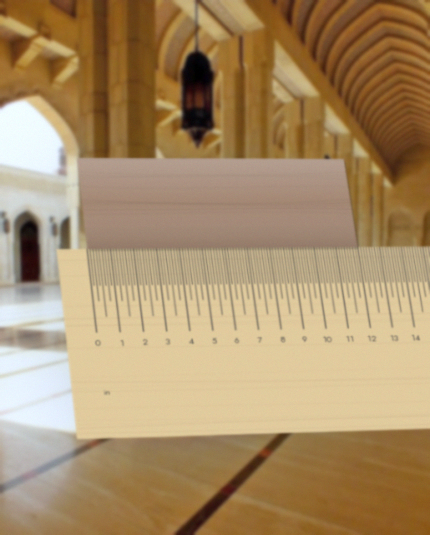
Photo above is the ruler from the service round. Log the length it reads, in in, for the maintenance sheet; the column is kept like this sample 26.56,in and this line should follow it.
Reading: 12,in
